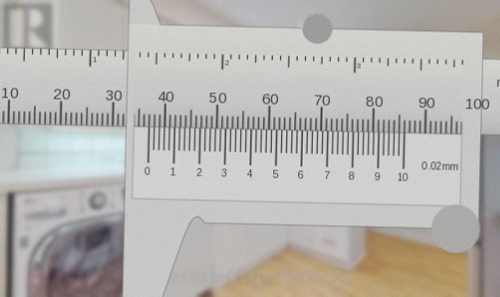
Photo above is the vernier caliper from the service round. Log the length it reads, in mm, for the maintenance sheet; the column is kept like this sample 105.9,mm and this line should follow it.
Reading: 37.0,mm
